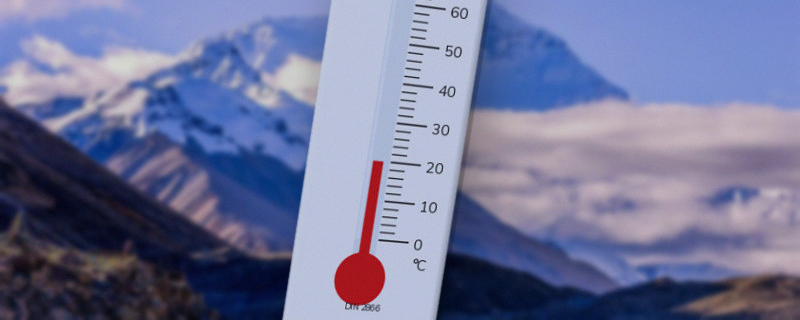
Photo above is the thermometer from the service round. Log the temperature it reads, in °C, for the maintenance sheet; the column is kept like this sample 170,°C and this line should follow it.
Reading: 20,°C
